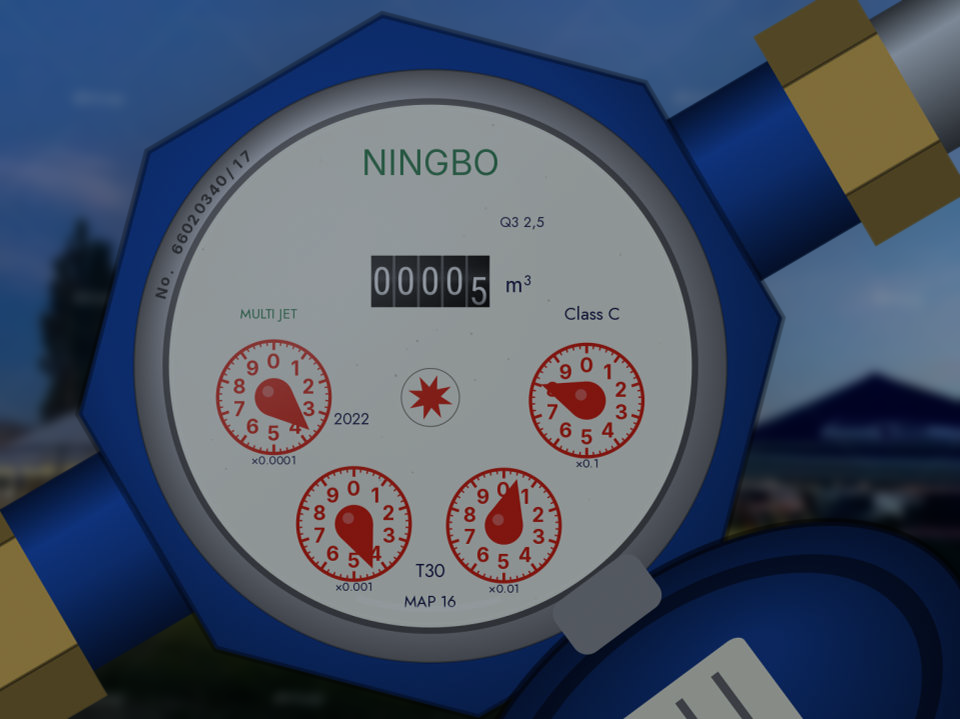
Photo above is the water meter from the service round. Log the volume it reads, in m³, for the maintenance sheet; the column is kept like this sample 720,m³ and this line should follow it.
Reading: 4.8043,m³
